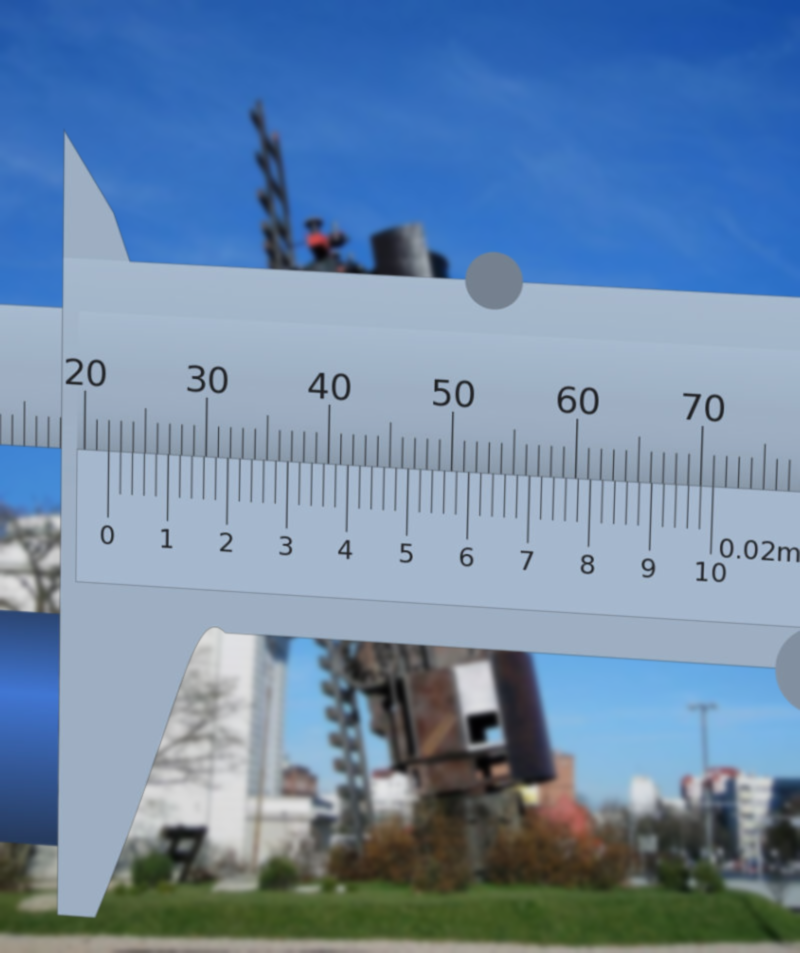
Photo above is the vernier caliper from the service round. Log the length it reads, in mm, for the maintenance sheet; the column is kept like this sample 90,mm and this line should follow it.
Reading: 22.0,mm
